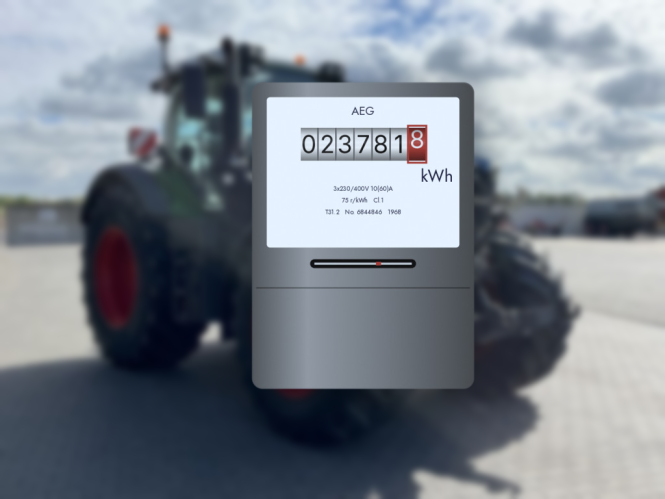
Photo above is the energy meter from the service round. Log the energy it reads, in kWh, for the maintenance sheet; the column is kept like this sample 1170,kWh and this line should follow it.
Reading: 23781.8,kWh
